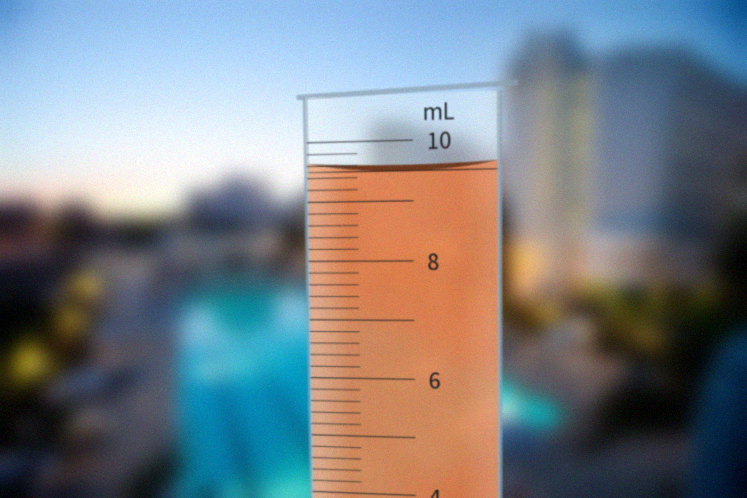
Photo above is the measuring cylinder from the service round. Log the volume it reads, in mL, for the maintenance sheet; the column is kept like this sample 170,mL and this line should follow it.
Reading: 9.5,mL
